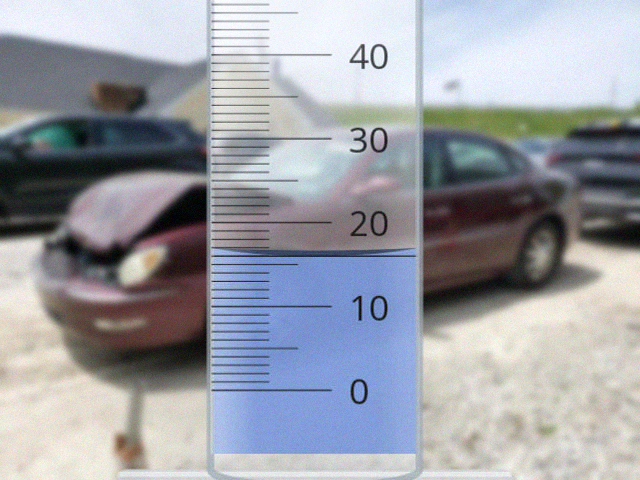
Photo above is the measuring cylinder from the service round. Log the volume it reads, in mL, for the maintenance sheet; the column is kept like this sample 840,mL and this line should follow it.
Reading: 16,mL
